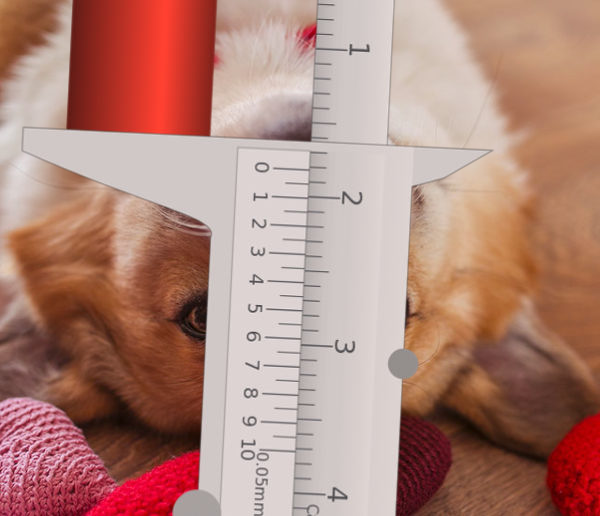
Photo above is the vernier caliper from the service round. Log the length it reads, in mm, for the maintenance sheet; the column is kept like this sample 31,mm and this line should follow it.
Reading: 18.2,mm
